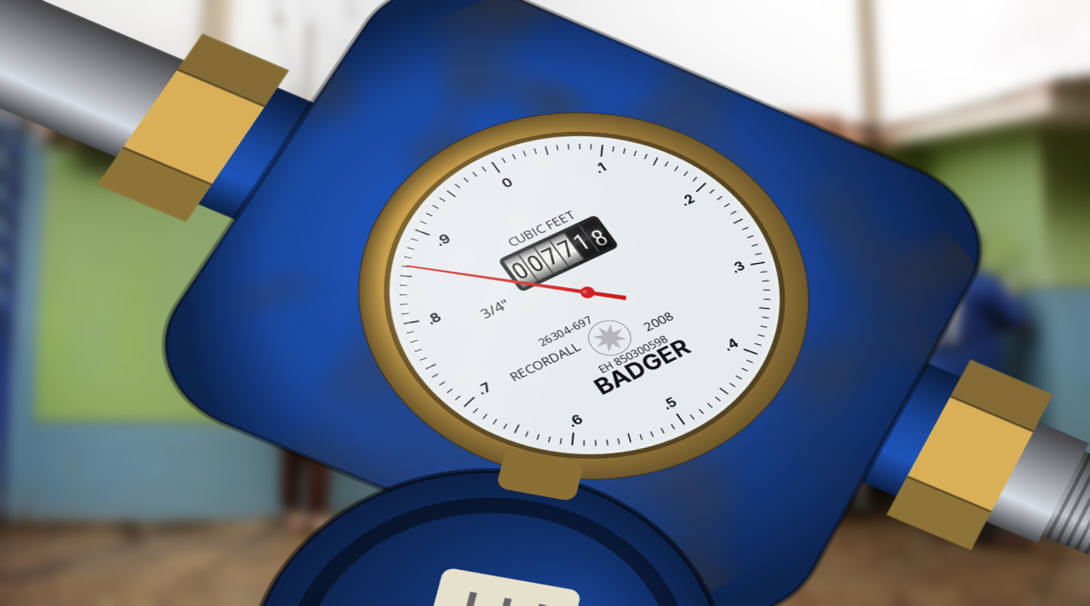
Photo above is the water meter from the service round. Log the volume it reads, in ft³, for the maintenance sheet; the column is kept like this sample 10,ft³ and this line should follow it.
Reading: 7717.86,ft³
